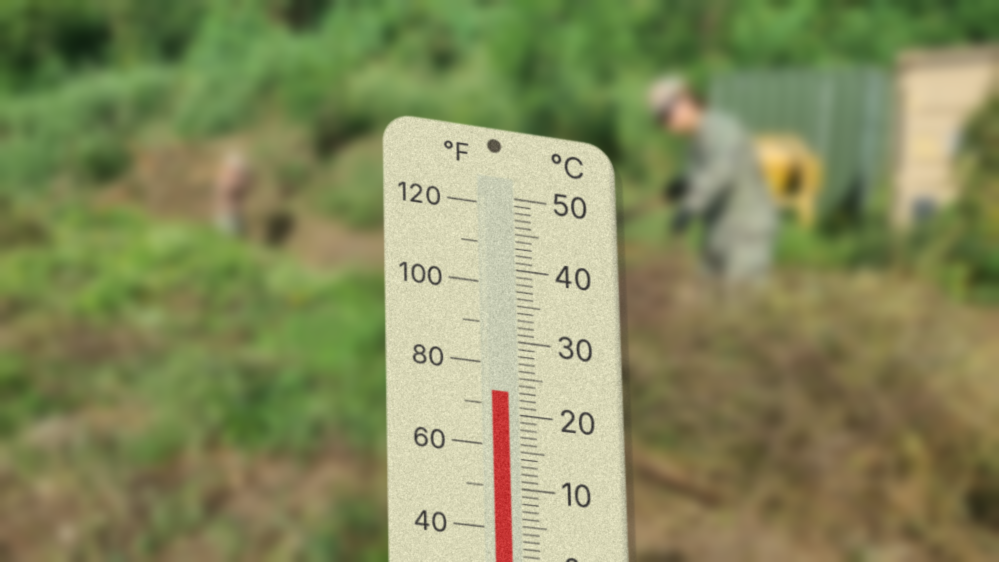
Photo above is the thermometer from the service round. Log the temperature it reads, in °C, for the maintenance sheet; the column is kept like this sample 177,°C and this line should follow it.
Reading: 23,°C
